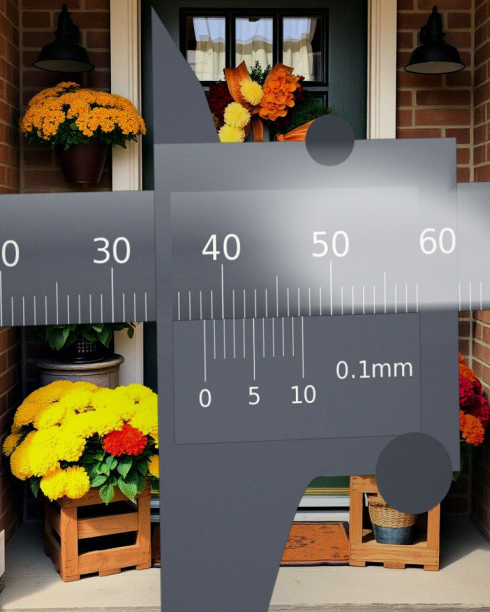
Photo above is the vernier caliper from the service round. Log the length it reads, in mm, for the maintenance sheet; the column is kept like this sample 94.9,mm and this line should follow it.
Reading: 38.3,mm
